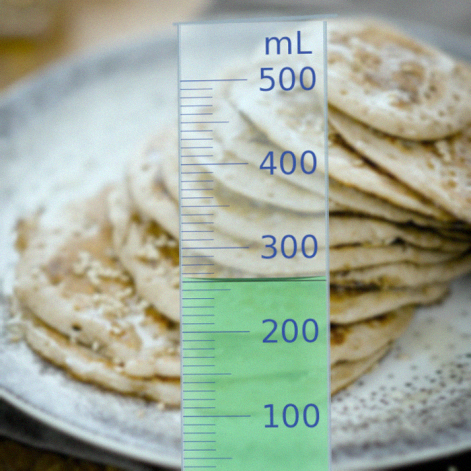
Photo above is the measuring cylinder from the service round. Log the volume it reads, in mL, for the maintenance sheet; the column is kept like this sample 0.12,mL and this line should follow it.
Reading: 260,mL
